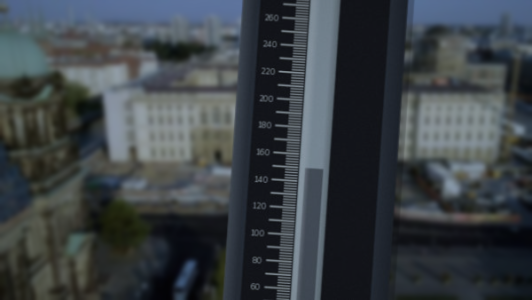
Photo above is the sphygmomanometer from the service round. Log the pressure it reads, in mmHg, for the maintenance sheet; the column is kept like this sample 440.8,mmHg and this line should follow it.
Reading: 150,mmHg
